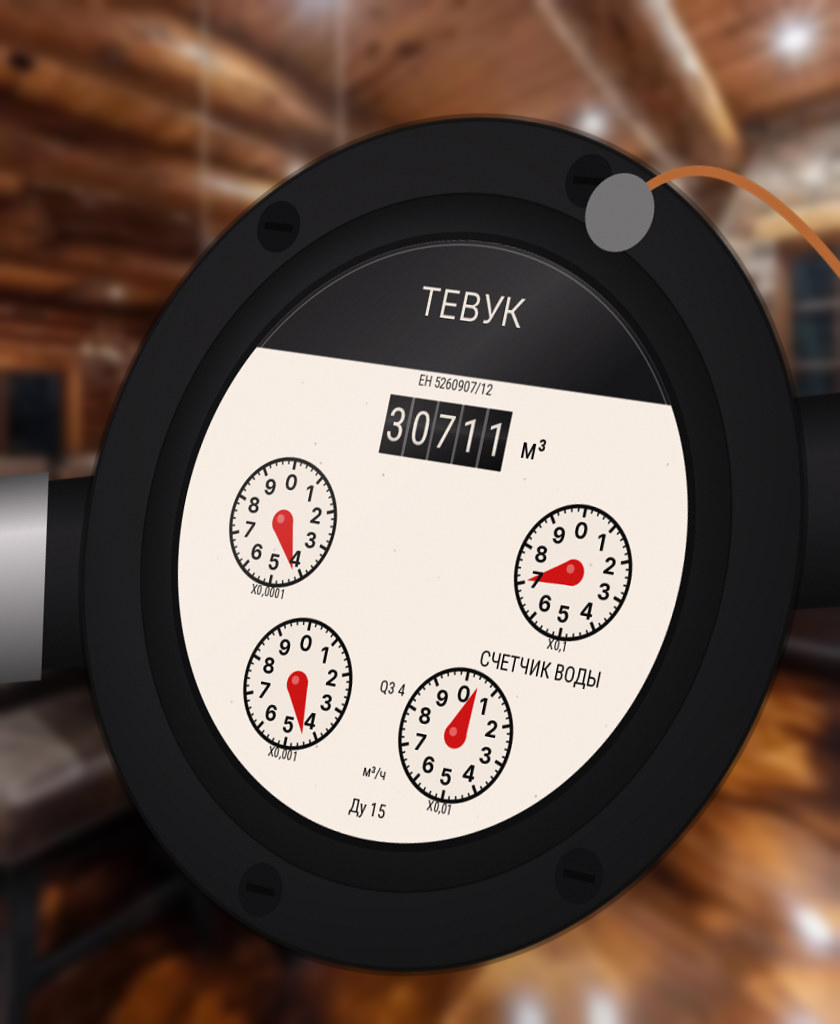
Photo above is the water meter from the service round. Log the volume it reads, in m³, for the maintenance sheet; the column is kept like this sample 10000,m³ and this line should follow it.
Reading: 30711.7044,m³
